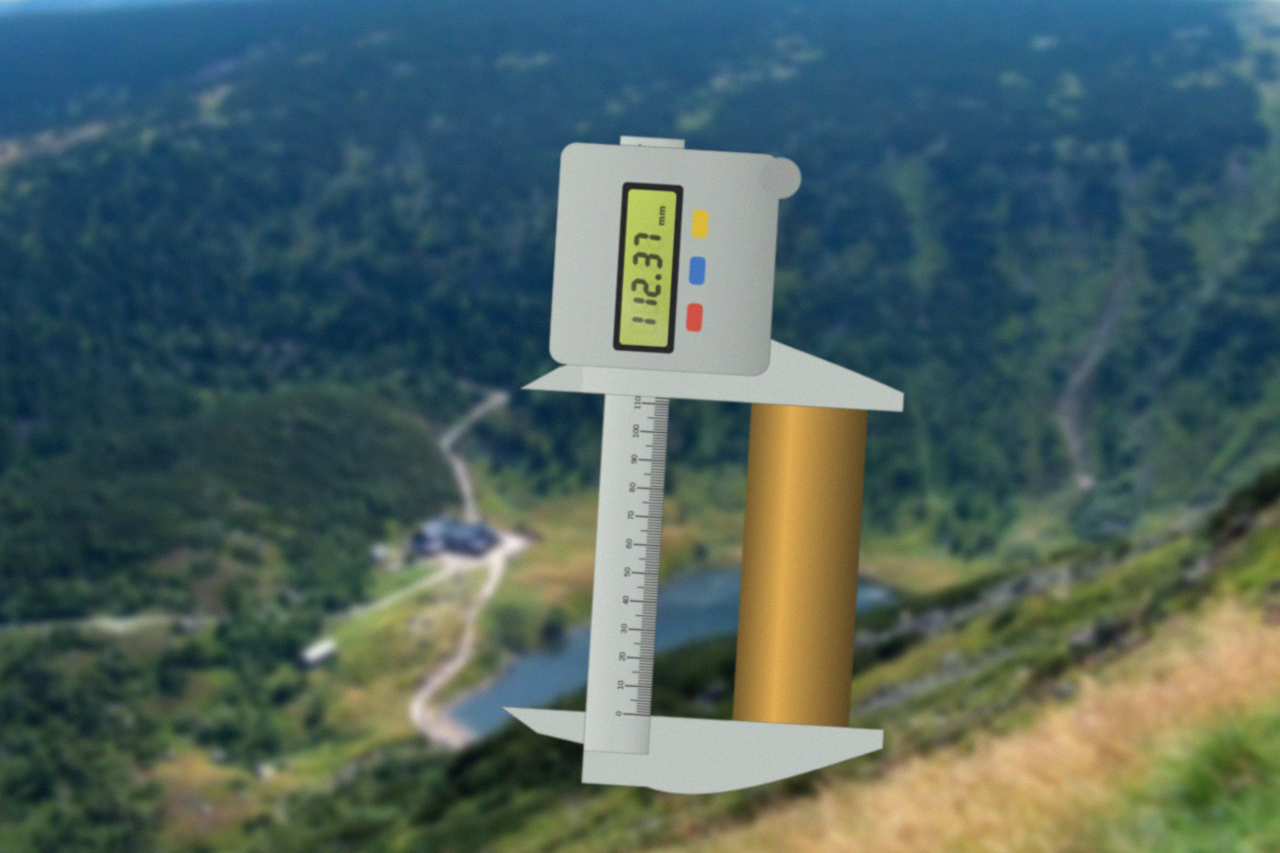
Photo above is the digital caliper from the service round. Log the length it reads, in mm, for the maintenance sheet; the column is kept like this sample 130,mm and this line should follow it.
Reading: 112.37,mm
